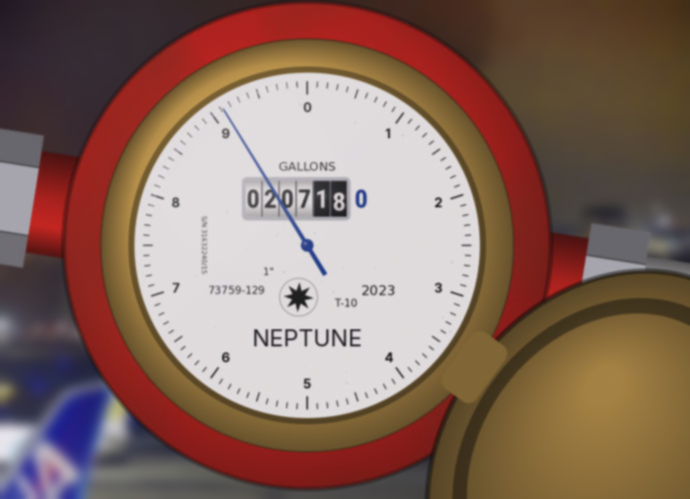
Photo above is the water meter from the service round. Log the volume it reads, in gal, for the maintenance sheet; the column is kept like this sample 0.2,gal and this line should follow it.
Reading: 207179.1,gal
